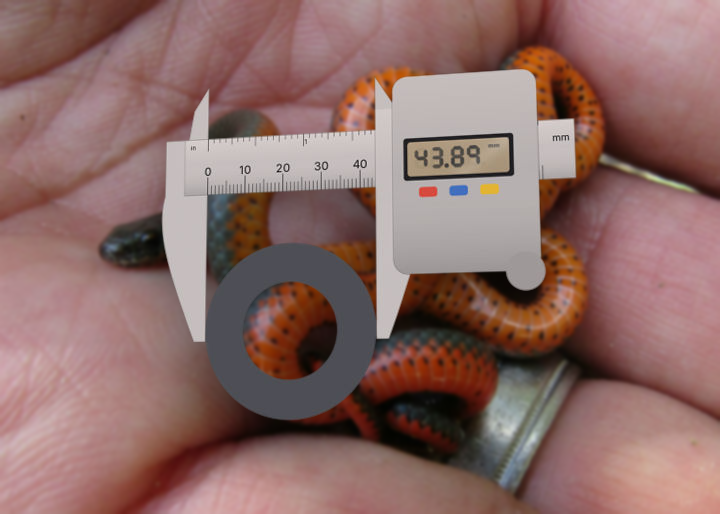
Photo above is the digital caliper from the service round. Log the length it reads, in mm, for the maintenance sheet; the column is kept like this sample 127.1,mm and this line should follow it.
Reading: 43.89,mm
